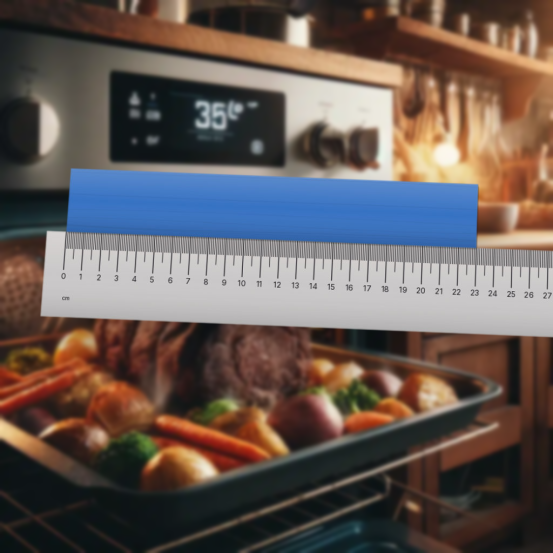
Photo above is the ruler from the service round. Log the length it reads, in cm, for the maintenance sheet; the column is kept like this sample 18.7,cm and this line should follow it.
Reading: 23,cm
